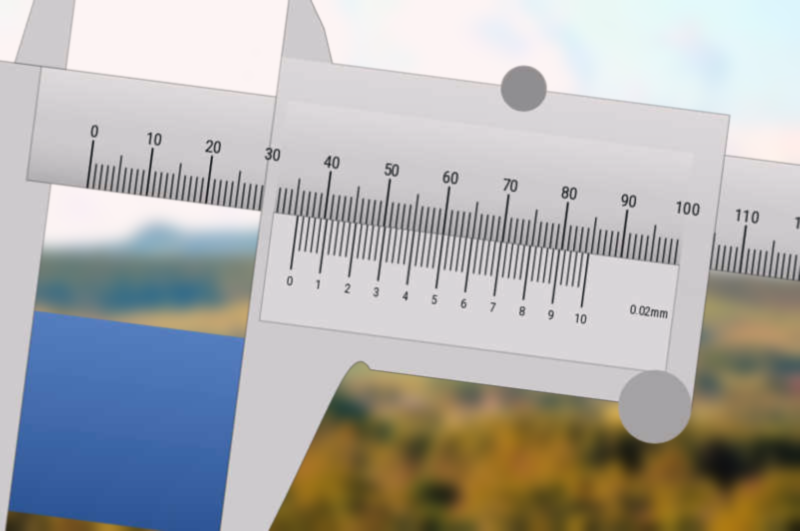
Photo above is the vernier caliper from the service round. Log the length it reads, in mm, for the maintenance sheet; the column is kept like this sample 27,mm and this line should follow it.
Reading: 35.5,mm
